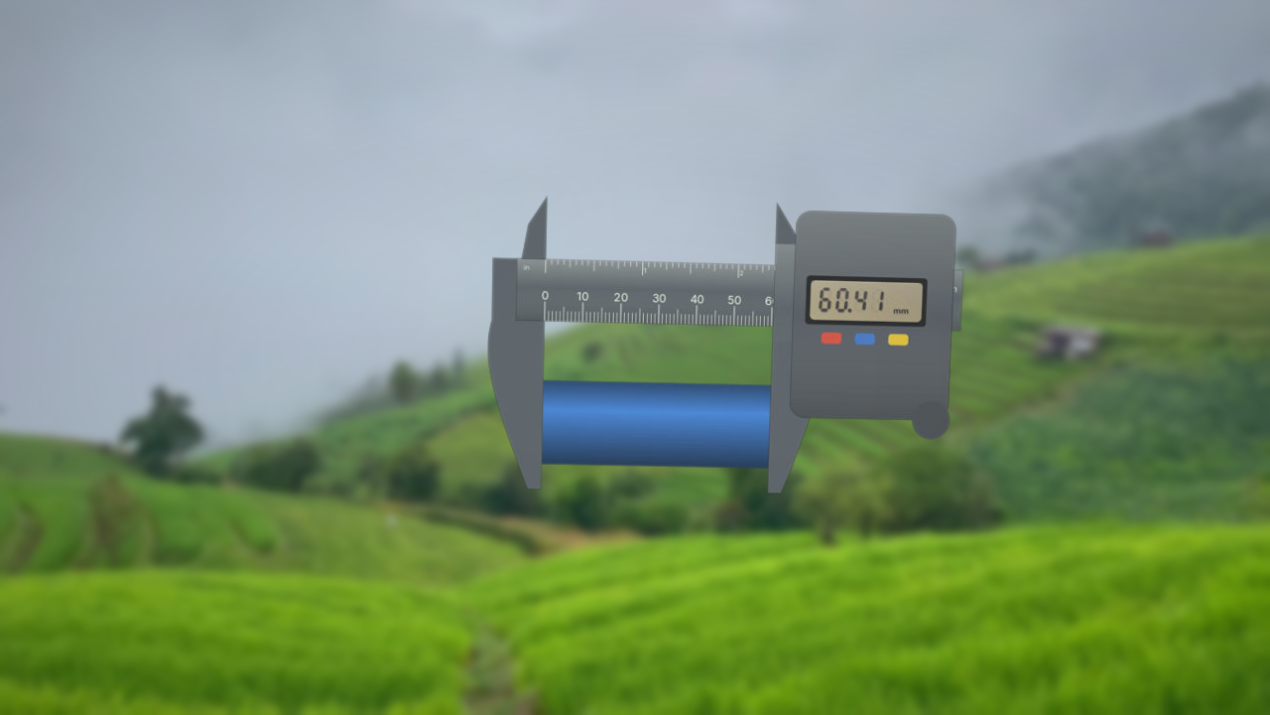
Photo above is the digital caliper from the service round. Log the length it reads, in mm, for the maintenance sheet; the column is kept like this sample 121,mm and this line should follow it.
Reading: 60.41,mm
